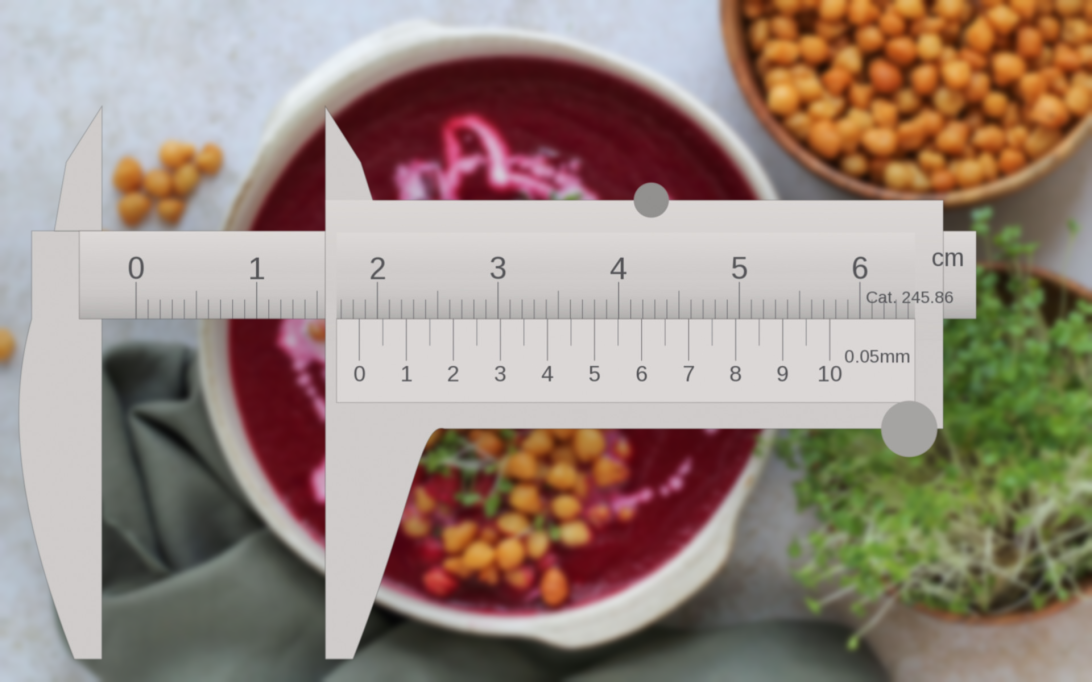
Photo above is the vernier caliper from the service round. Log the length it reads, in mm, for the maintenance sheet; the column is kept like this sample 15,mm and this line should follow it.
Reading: 18.5,mm
